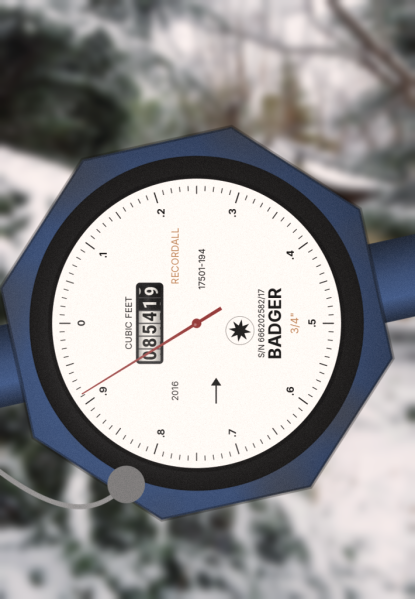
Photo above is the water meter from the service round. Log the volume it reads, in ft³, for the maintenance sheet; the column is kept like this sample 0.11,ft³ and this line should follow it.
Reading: 85418.91,ft³
